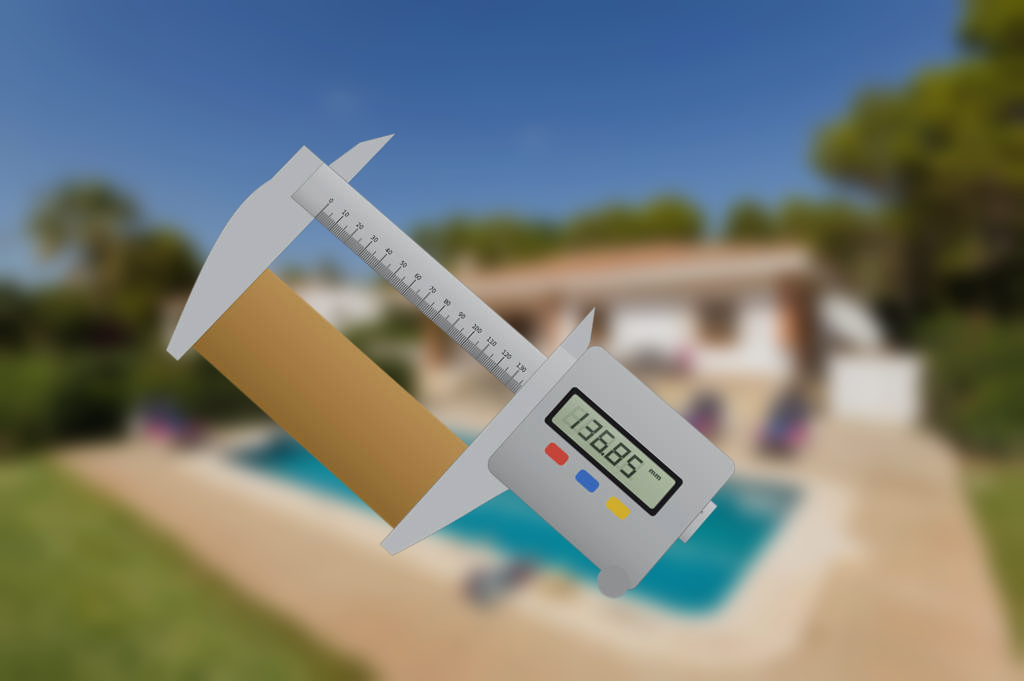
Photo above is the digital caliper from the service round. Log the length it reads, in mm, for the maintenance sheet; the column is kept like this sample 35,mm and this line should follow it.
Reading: 136.85,mm
